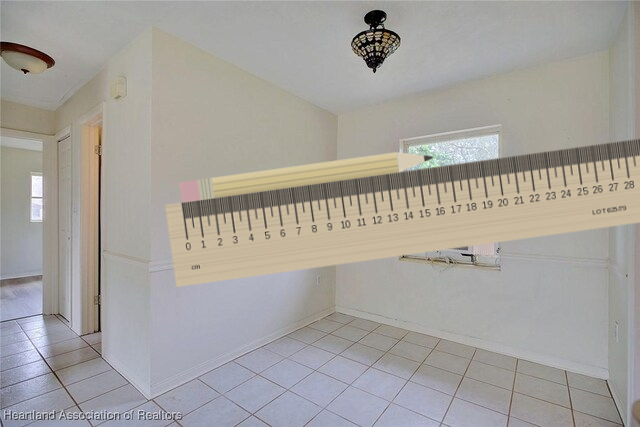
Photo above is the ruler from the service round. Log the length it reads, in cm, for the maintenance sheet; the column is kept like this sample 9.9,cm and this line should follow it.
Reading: 16,cm
